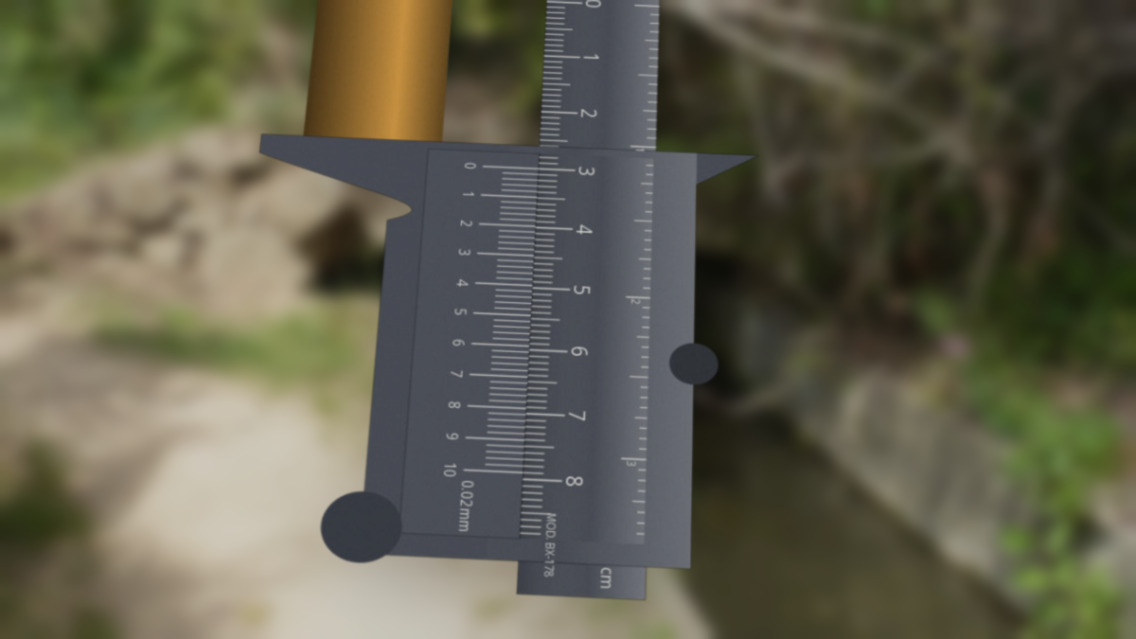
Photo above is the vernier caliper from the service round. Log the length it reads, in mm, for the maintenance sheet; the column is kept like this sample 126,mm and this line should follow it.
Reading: 30.0,mm
